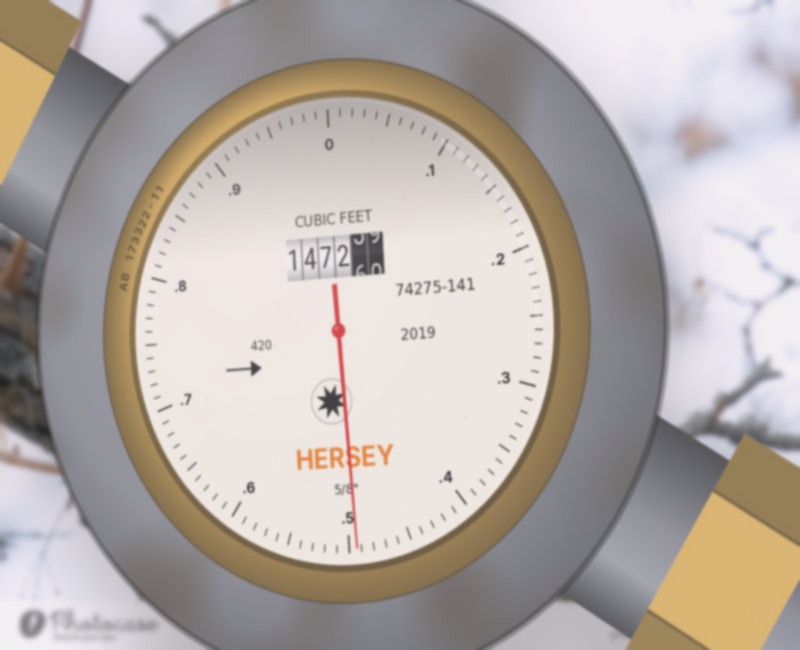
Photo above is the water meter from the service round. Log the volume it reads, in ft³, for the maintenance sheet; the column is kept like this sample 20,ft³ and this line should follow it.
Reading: 147259.49,ft³
